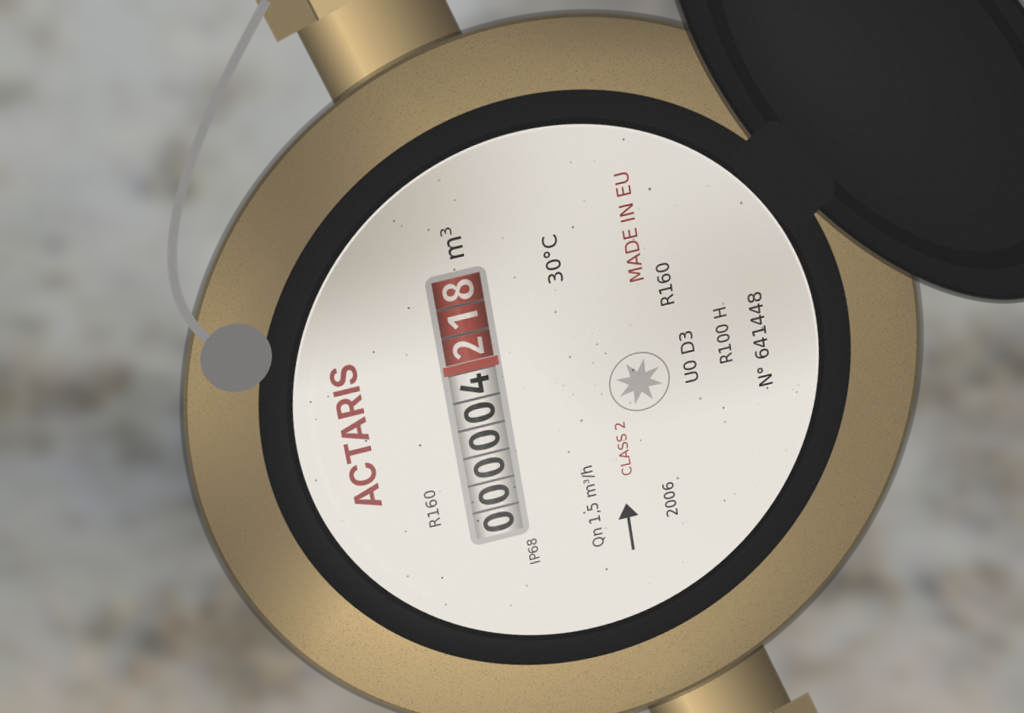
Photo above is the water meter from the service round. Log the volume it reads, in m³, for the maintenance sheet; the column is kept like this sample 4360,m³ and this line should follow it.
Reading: 4.218,m³
